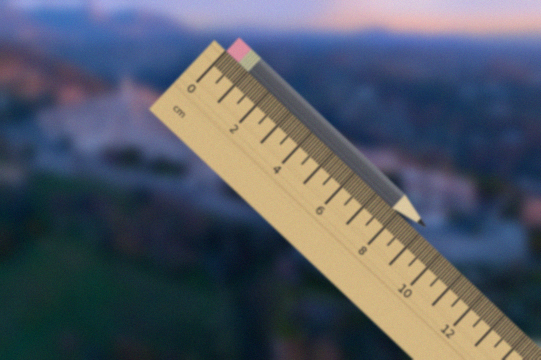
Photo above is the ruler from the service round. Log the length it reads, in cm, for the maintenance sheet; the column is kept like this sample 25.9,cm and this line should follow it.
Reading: 9,cm
